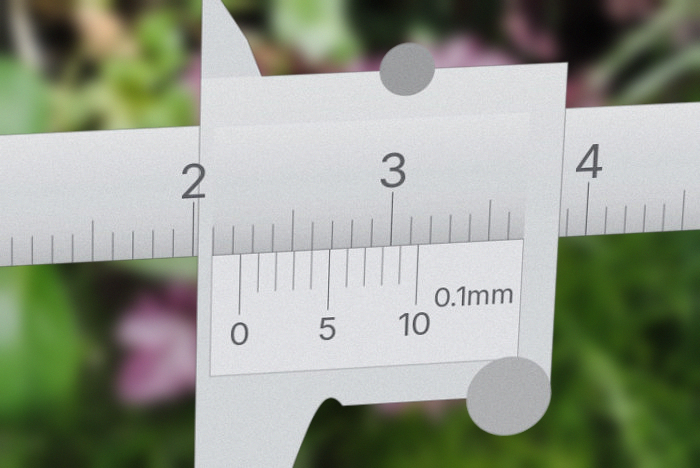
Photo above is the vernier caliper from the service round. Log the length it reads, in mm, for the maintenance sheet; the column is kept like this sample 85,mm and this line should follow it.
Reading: 22.4,mm
